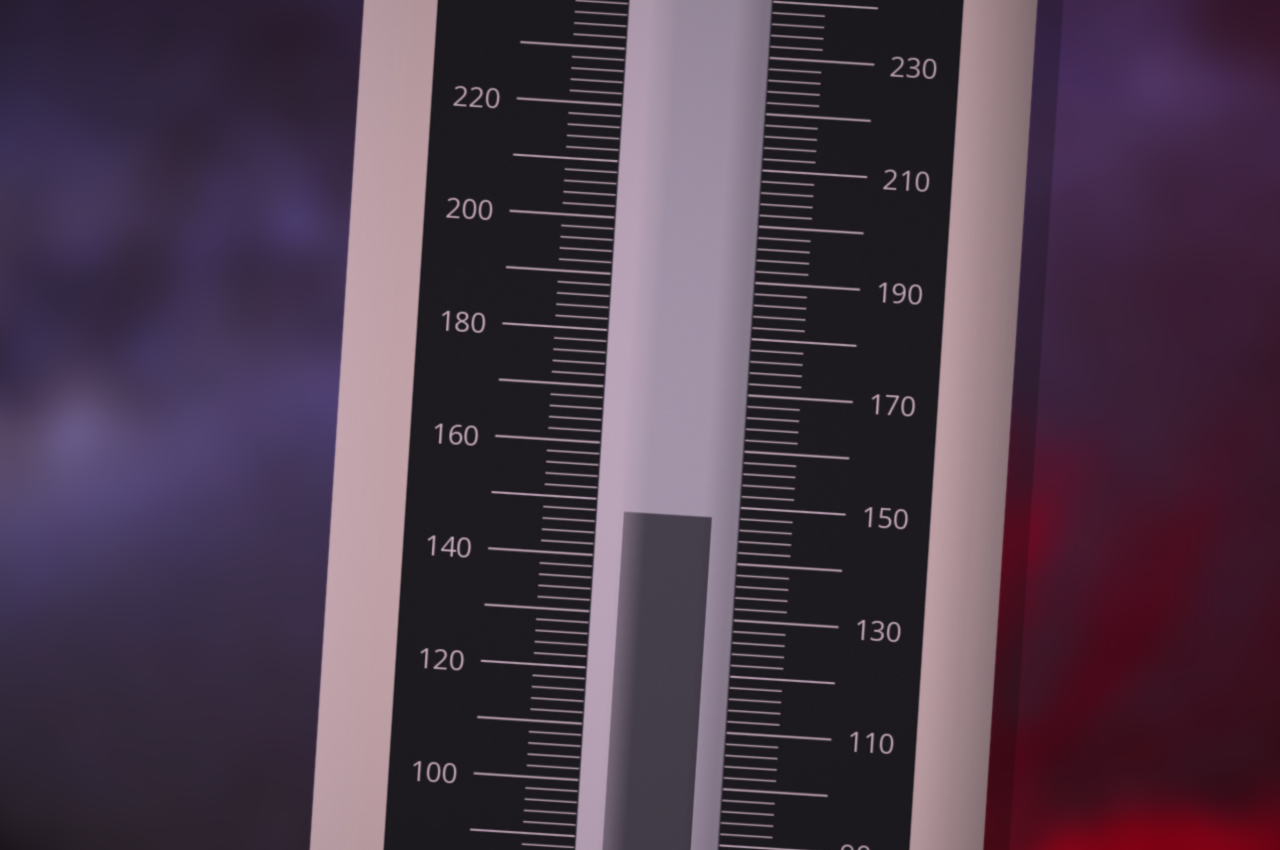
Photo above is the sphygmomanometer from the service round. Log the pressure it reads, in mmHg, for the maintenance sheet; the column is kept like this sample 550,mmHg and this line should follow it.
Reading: 148,mmHg
